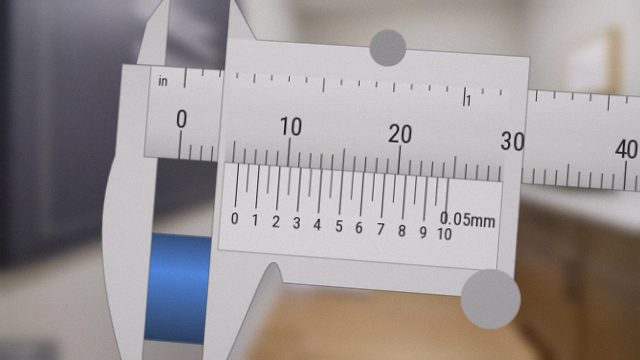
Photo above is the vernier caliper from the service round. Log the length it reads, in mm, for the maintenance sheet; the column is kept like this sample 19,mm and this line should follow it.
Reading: 5.5,mm
